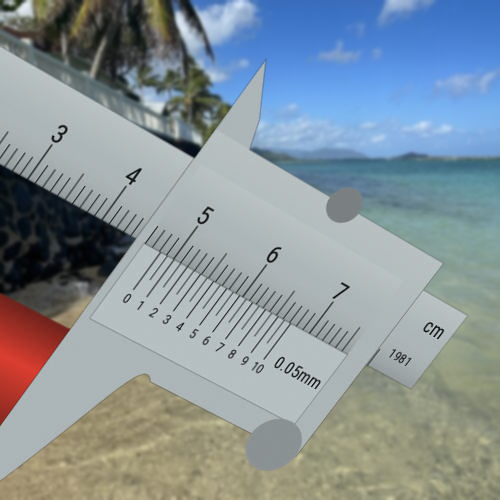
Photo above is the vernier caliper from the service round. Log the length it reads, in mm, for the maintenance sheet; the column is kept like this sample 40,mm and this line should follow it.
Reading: 48.2,mm
